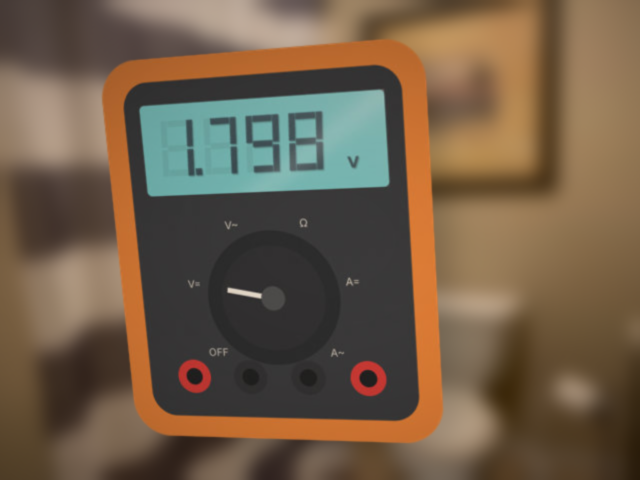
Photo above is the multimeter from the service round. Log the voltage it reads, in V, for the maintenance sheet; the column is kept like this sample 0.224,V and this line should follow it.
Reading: 1.798,V
